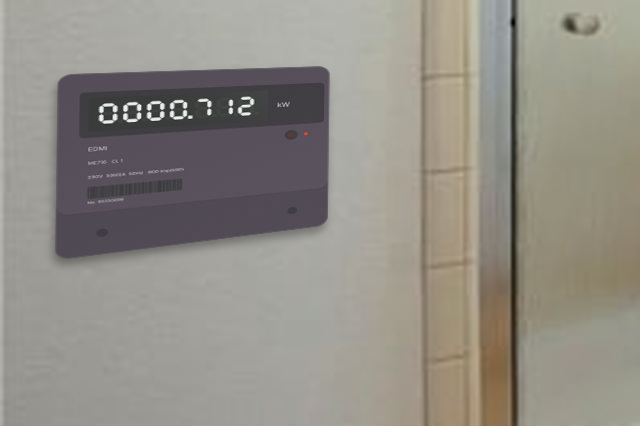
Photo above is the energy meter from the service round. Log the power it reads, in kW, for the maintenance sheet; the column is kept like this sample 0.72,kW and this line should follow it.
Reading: 0.712,kW
